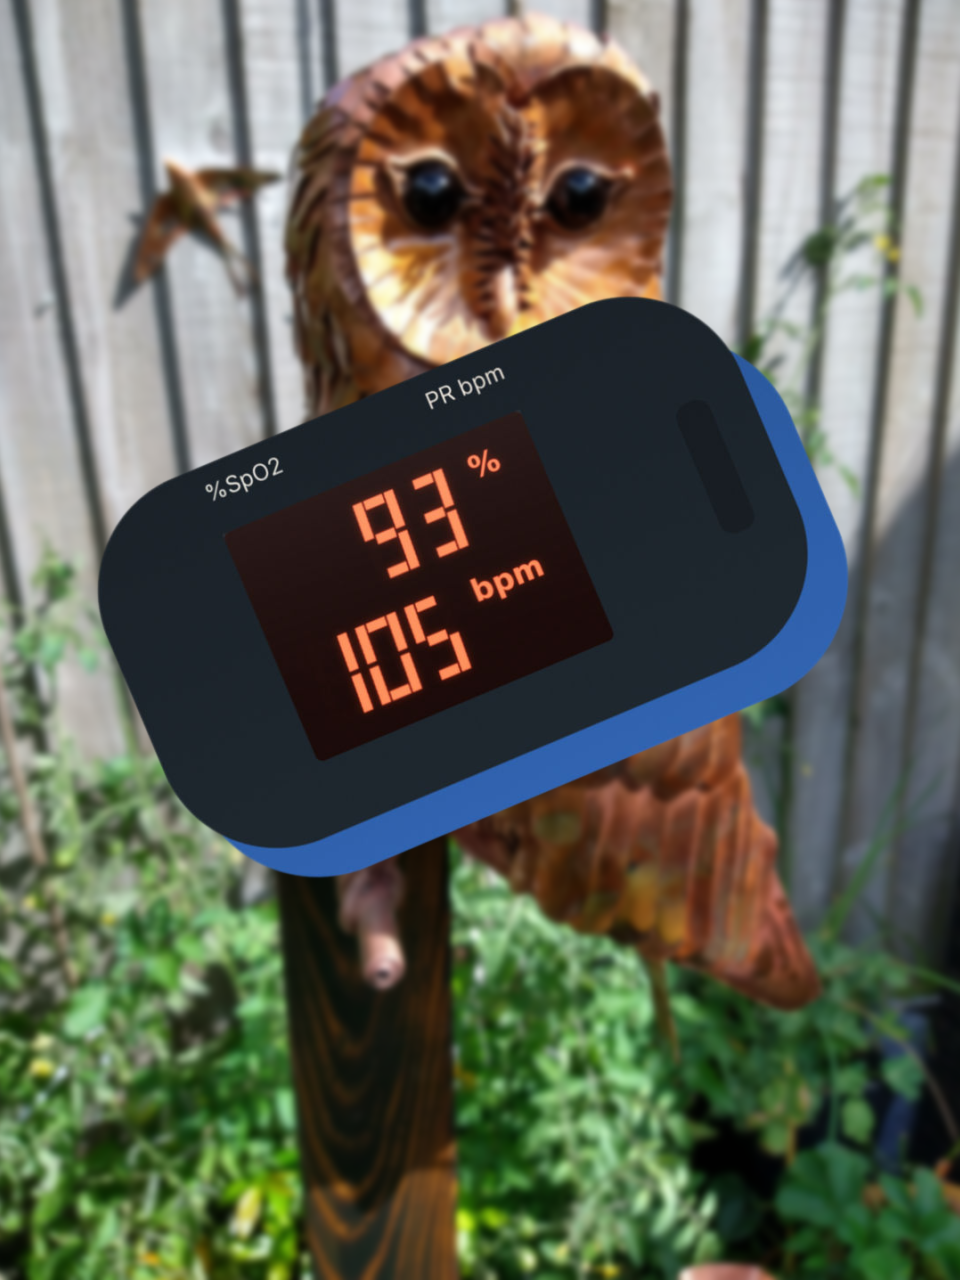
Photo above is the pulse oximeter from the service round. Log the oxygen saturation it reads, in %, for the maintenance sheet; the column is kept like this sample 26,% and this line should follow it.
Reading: 93,%
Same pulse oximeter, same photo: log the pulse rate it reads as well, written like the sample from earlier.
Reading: 105,bpm
